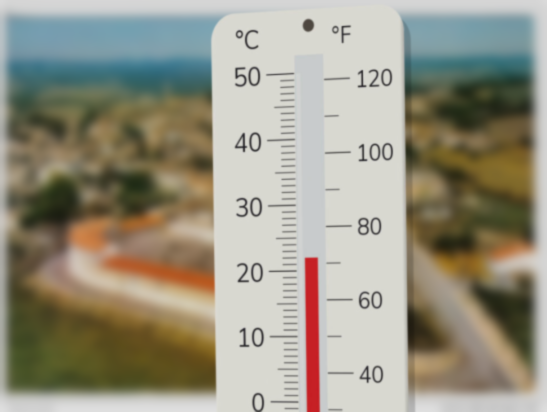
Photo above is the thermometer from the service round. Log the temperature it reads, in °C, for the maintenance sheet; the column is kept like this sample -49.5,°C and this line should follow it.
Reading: 22,°C
